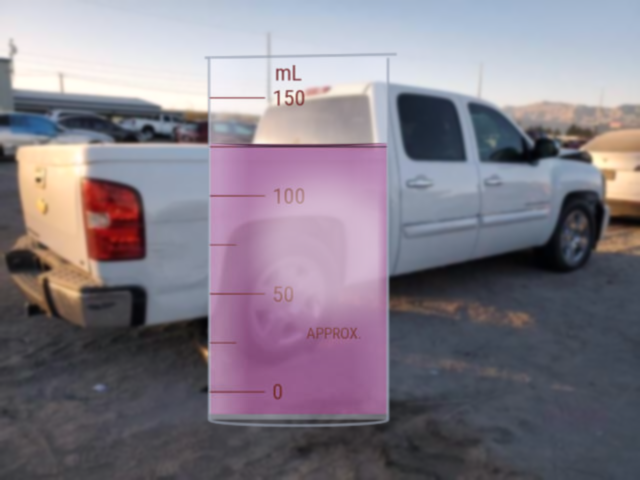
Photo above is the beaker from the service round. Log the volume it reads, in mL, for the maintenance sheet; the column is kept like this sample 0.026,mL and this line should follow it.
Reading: 125,mL
